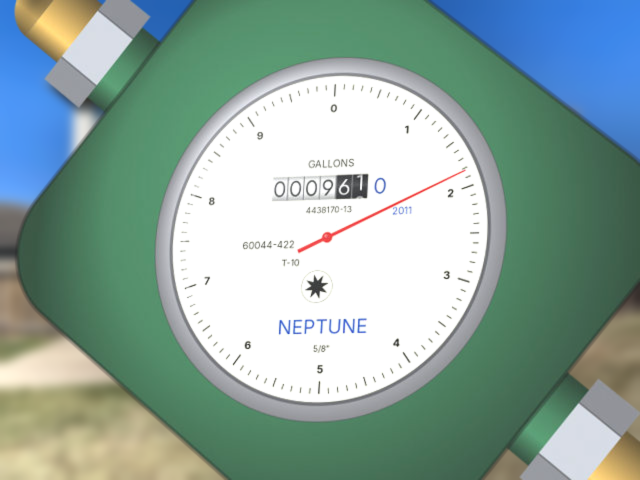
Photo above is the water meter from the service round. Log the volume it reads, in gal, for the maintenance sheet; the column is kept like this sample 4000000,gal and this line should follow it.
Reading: 9611.8,gal
